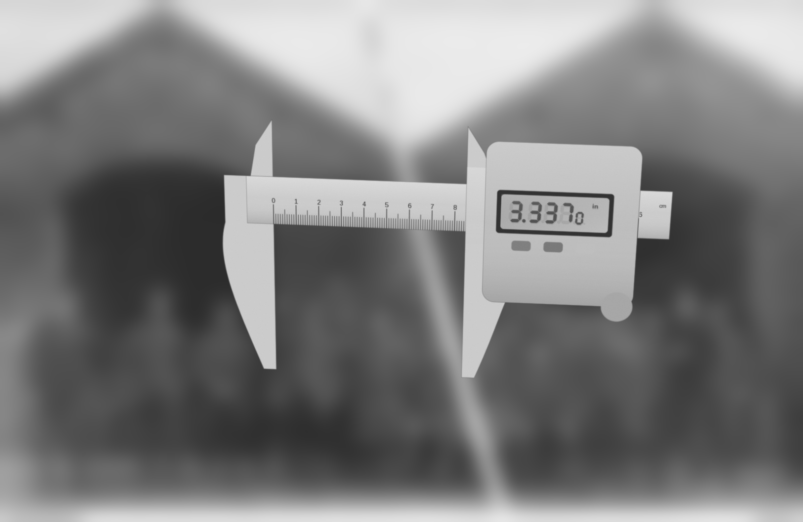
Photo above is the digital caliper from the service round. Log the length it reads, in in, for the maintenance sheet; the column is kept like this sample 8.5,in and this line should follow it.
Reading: 3.3370,in
